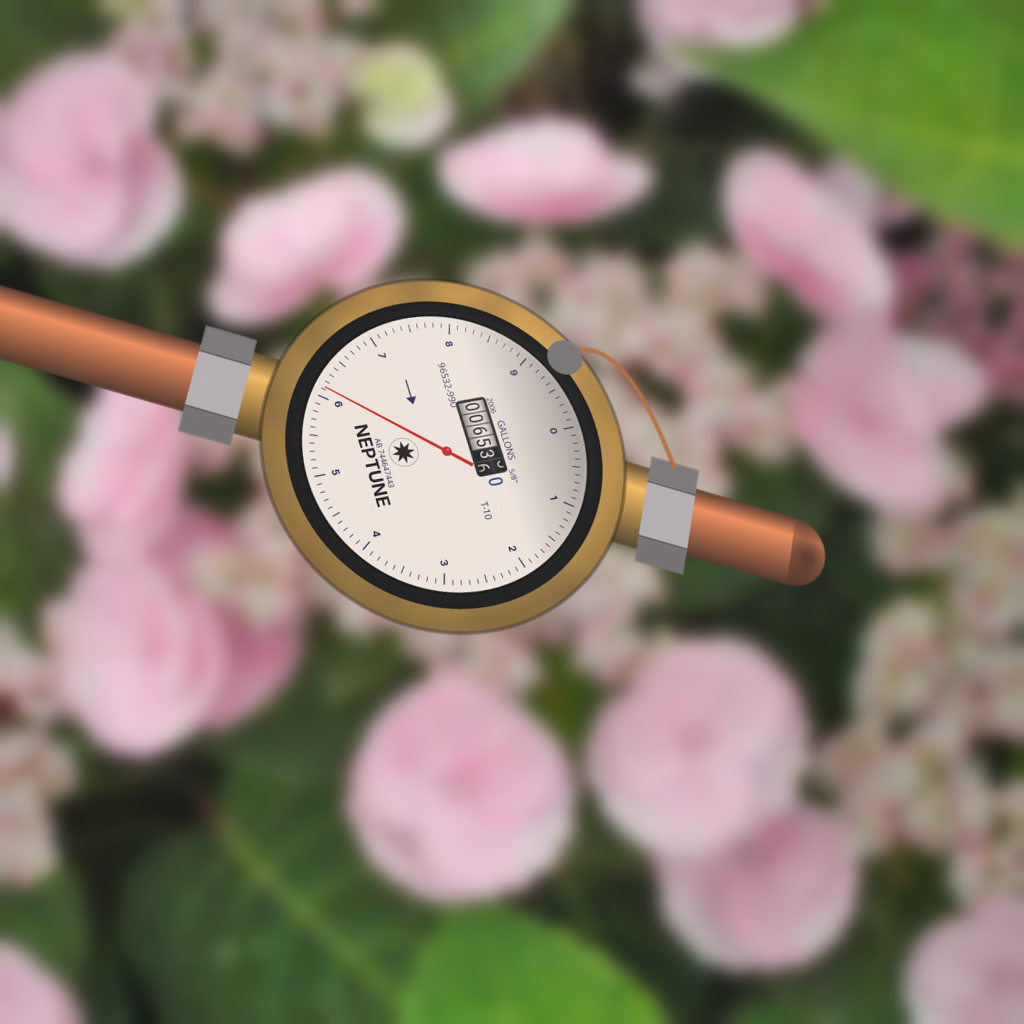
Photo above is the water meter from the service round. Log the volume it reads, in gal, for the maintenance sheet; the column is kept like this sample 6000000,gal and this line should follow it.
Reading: 65356.1,gal
